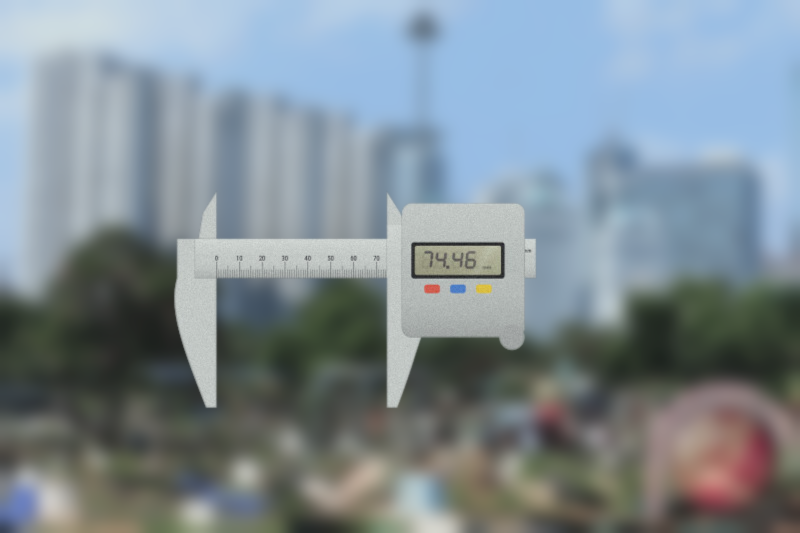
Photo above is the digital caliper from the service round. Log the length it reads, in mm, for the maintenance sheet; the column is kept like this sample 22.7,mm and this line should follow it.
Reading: 74.46,mm
